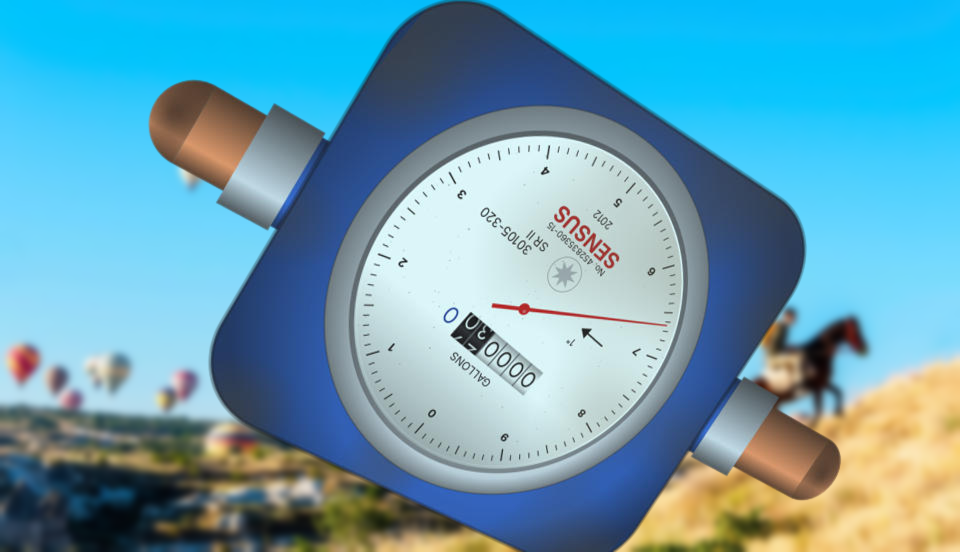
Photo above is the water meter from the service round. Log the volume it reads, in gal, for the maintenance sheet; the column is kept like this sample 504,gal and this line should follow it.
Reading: 296.6,gal
